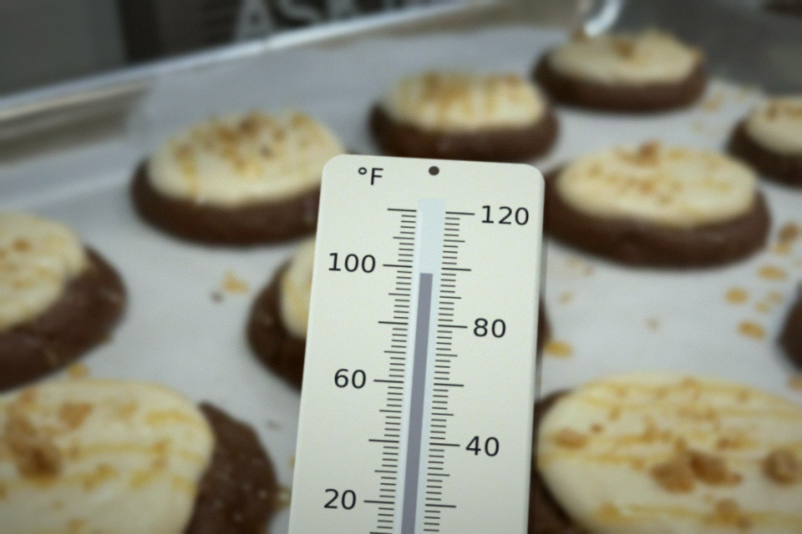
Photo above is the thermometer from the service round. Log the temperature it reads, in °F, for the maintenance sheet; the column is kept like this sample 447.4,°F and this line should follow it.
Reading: 98,°F
